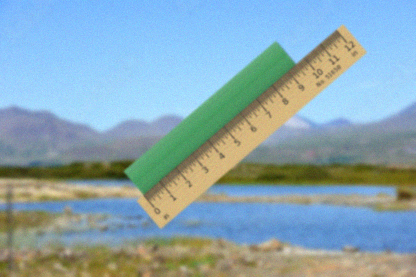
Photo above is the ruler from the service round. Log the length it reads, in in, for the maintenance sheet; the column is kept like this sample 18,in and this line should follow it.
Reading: 9.5,in
